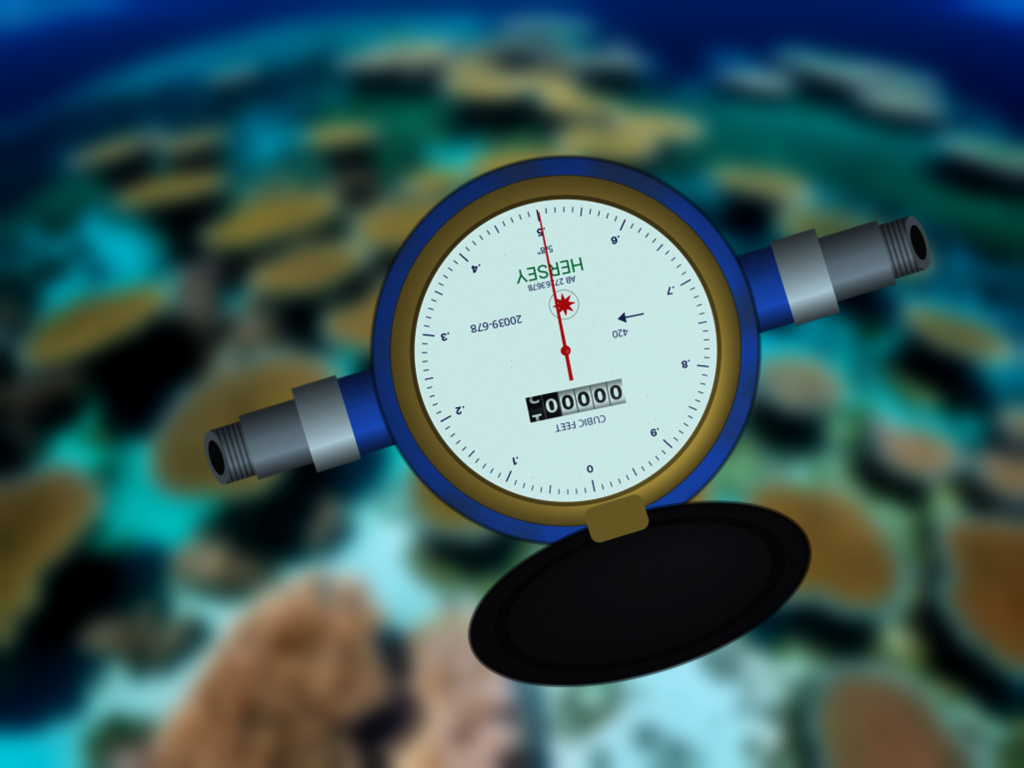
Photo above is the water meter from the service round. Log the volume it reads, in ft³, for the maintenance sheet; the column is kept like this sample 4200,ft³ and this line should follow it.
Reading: 1.50,ft³
